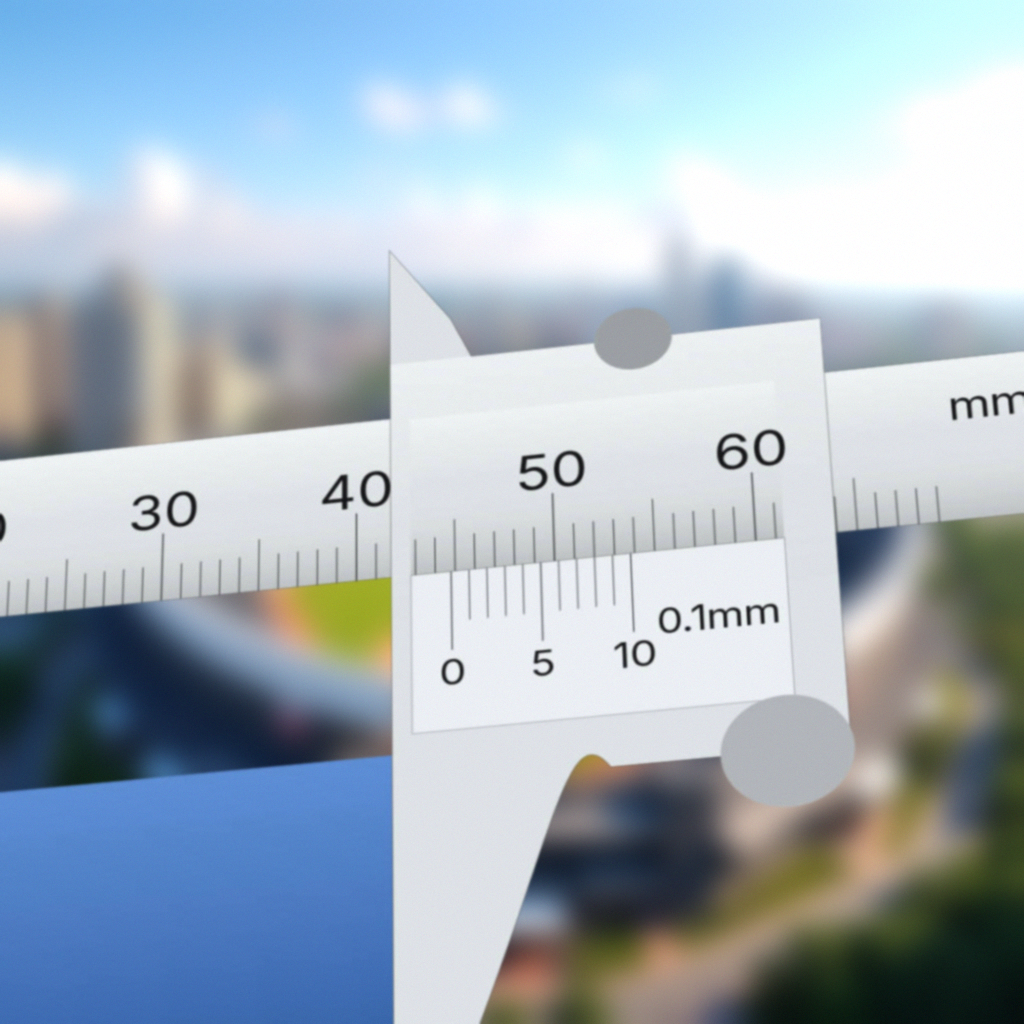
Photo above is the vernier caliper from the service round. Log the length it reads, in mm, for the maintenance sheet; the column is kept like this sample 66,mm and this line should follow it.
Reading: 44.8,mm
